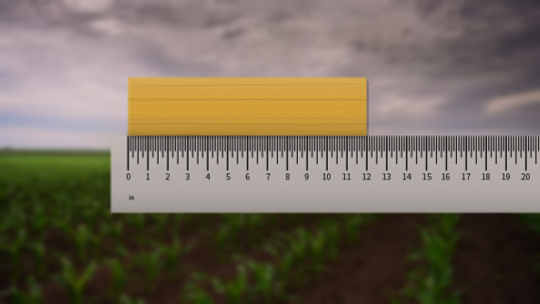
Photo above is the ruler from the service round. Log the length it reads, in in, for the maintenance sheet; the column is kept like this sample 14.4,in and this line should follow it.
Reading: 12,in
